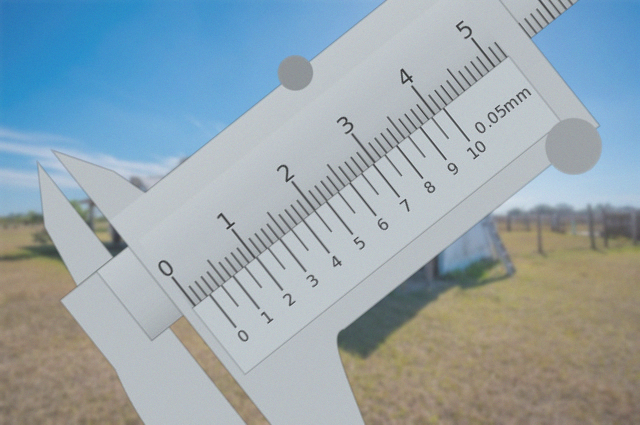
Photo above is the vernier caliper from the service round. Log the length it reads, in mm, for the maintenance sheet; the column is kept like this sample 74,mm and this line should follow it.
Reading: 2.4,mm
